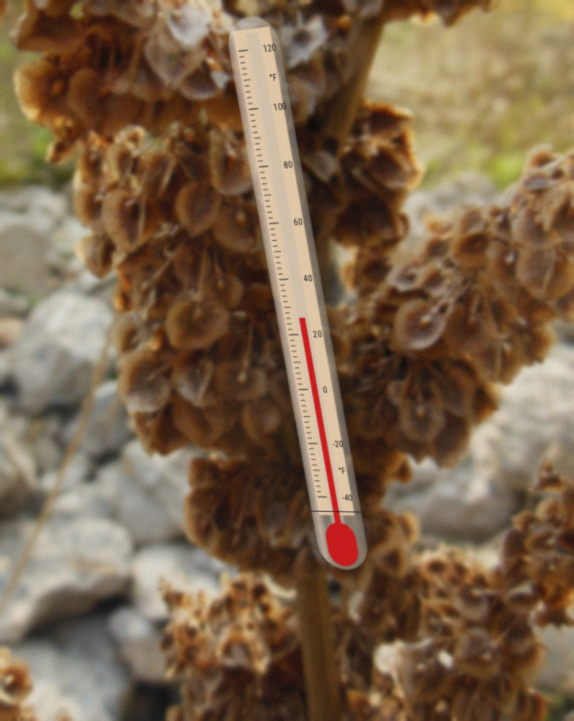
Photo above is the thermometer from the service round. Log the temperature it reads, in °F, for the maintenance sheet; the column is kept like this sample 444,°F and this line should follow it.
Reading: 26,°F
